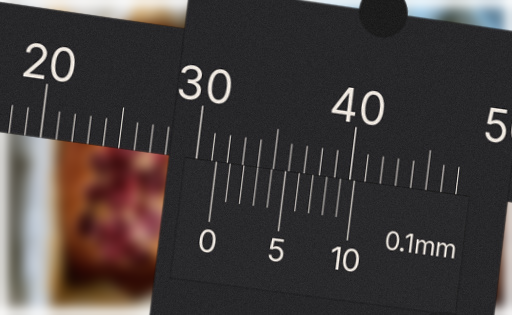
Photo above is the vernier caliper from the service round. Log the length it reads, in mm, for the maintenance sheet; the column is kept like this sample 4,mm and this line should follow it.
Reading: 31.3,mm
